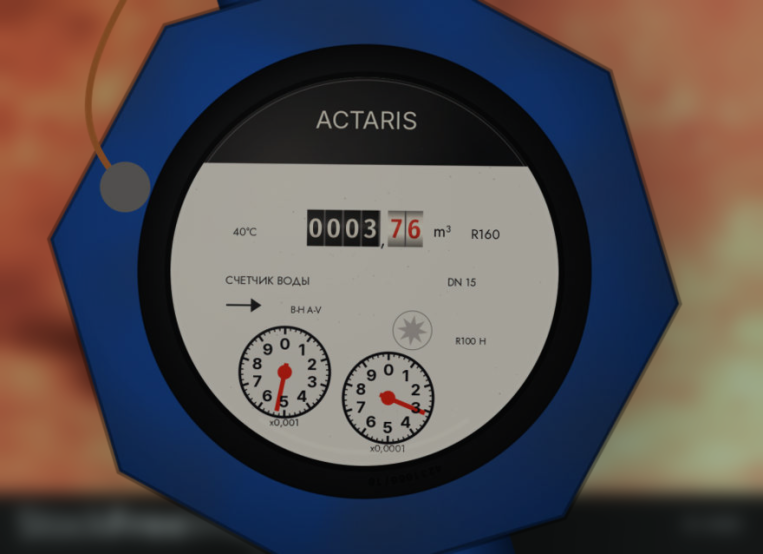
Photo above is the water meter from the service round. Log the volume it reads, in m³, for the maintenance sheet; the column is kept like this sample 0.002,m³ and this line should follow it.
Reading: 3.7653,m³
